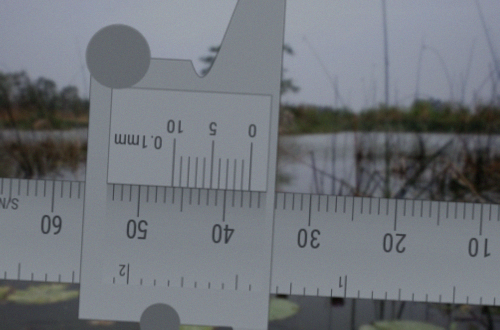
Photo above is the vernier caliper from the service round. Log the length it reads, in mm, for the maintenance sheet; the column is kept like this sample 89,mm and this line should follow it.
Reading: 37.2,mm
